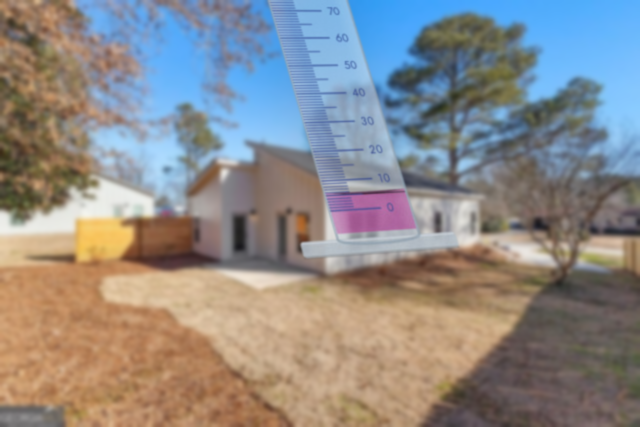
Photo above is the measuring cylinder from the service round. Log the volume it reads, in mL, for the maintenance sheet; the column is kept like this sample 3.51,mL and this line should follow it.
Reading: 5,mL
